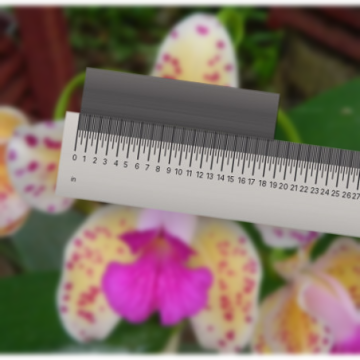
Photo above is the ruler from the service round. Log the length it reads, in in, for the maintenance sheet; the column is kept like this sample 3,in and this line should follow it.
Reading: 18.5,in
